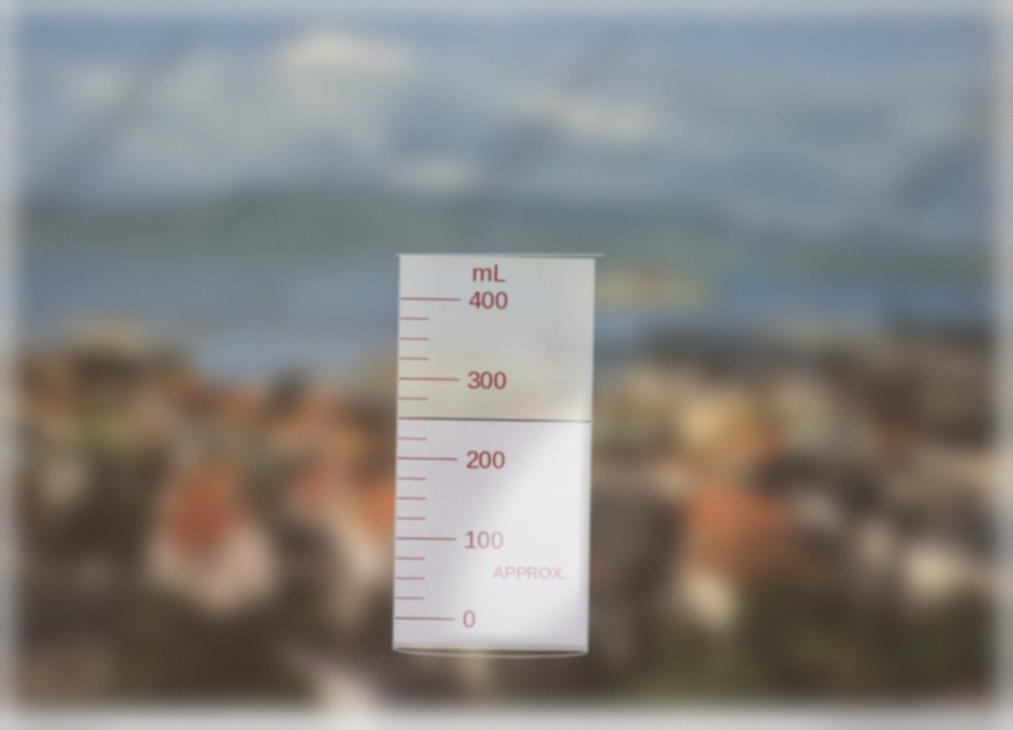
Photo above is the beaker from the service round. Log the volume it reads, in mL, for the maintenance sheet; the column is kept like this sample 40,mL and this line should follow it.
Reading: 250,mL
